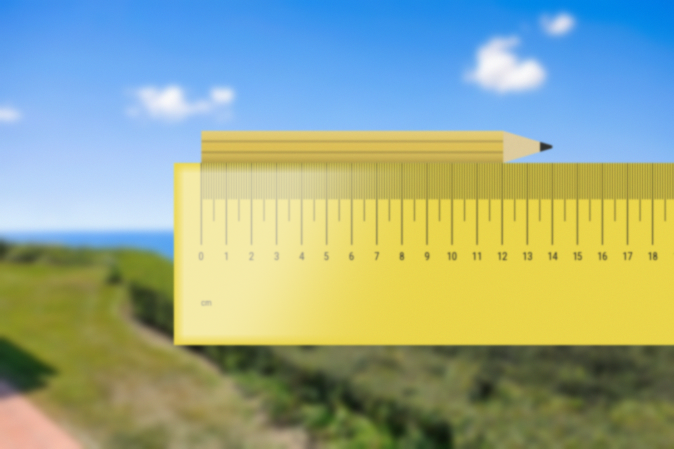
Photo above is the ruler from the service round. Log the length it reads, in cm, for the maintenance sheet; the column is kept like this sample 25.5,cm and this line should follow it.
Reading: 14,cm
